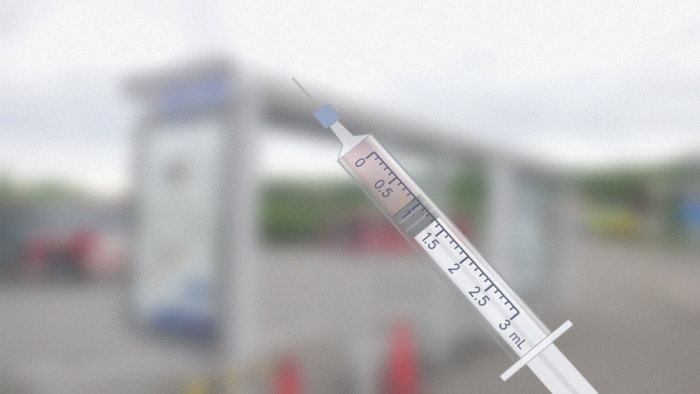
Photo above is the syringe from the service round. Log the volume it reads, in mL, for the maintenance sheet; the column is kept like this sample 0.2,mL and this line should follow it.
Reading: 0.9,mL
